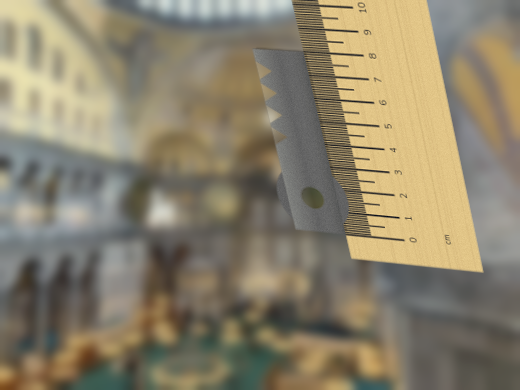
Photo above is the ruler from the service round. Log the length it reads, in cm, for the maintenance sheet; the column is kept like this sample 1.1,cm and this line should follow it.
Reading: 8,cm
